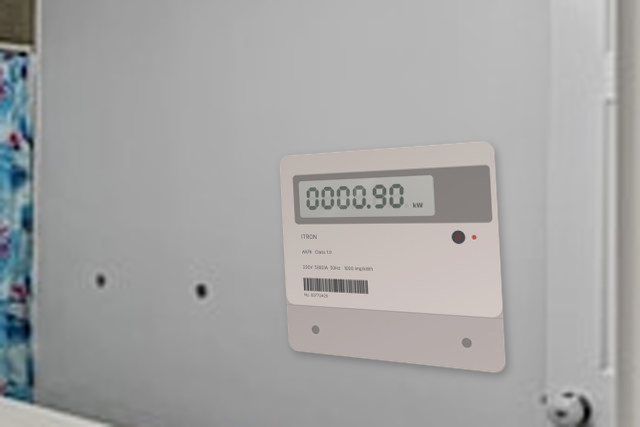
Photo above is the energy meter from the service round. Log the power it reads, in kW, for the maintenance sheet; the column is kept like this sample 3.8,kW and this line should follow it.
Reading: 0.90,kW
